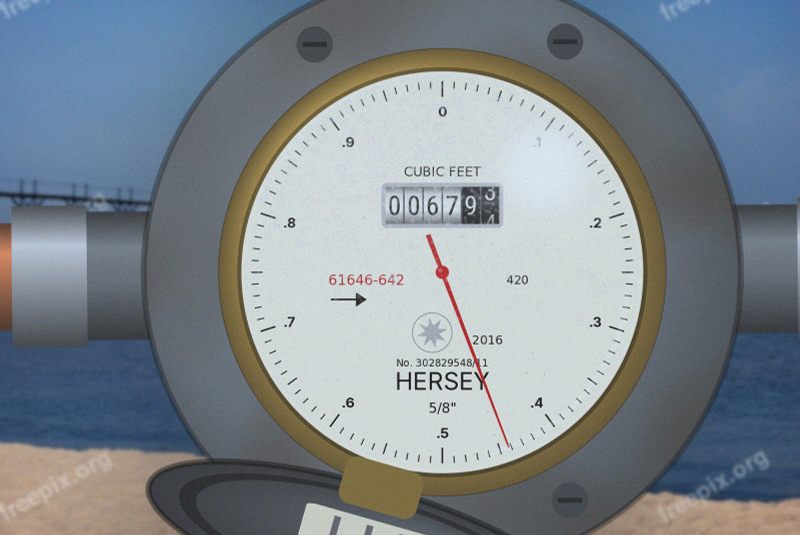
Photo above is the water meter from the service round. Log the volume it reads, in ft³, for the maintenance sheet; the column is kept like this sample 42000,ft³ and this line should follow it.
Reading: 6793.44,ft³
